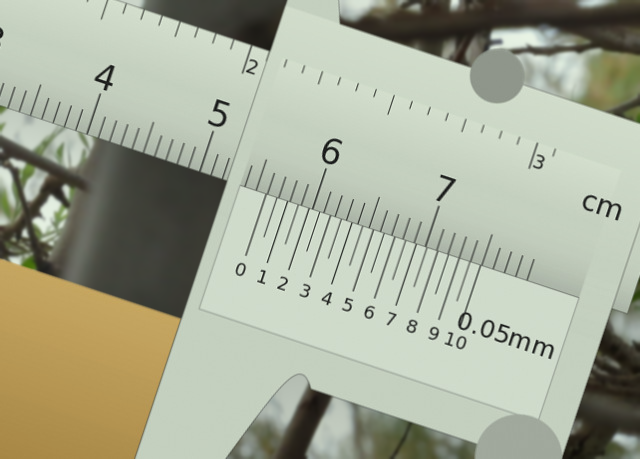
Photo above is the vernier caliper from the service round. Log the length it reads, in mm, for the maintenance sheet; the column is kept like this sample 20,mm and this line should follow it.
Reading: 55.9,mm
